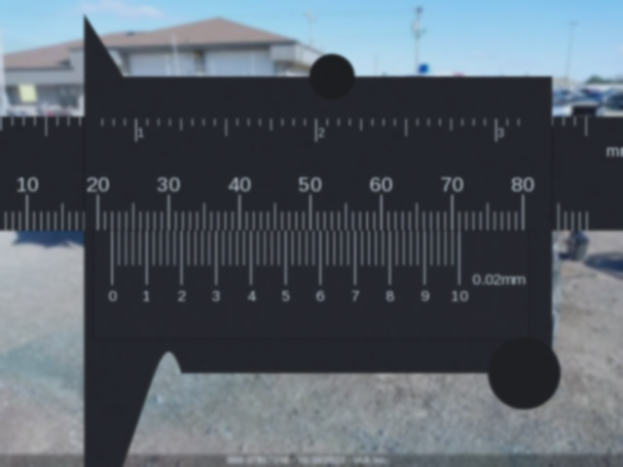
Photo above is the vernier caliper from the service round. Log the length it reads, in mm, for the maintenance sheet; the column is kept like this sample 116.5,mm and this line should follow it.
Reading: 22.0,mm
